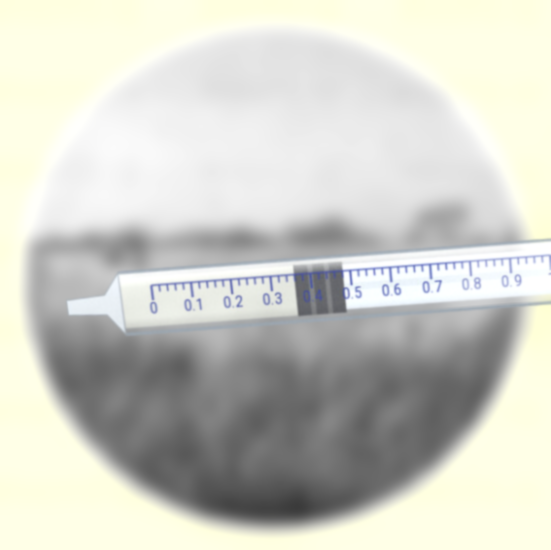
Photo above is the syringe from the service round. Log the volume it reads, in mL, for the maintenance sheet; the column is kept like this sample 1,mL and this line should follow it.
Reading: 0.36,mL
